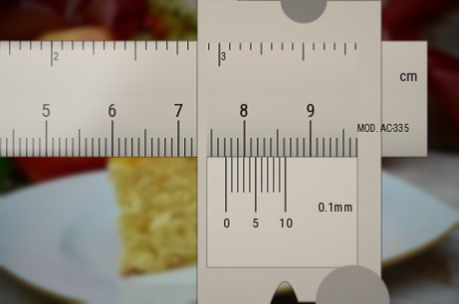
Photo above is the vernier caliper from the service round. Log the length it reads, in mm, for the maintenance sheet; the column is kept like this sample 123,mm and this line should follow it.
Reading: 77.2,mm
